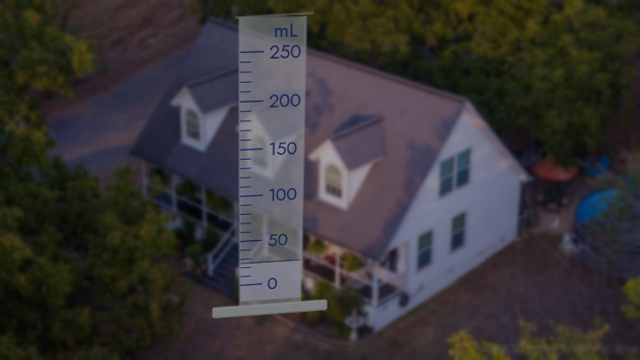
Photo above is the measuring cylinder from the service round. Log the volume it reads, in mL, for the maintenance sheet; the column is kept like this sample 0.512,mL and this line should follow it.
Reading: 25,mL
